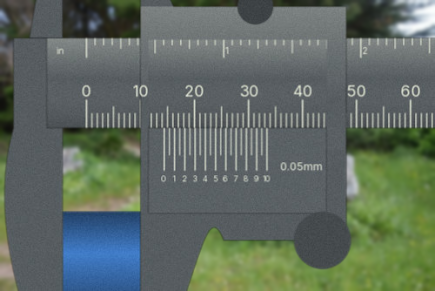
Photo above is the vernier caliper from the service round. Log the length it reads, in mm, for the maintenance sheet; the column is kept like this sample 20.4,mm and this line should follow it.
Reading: 14.4,mm
